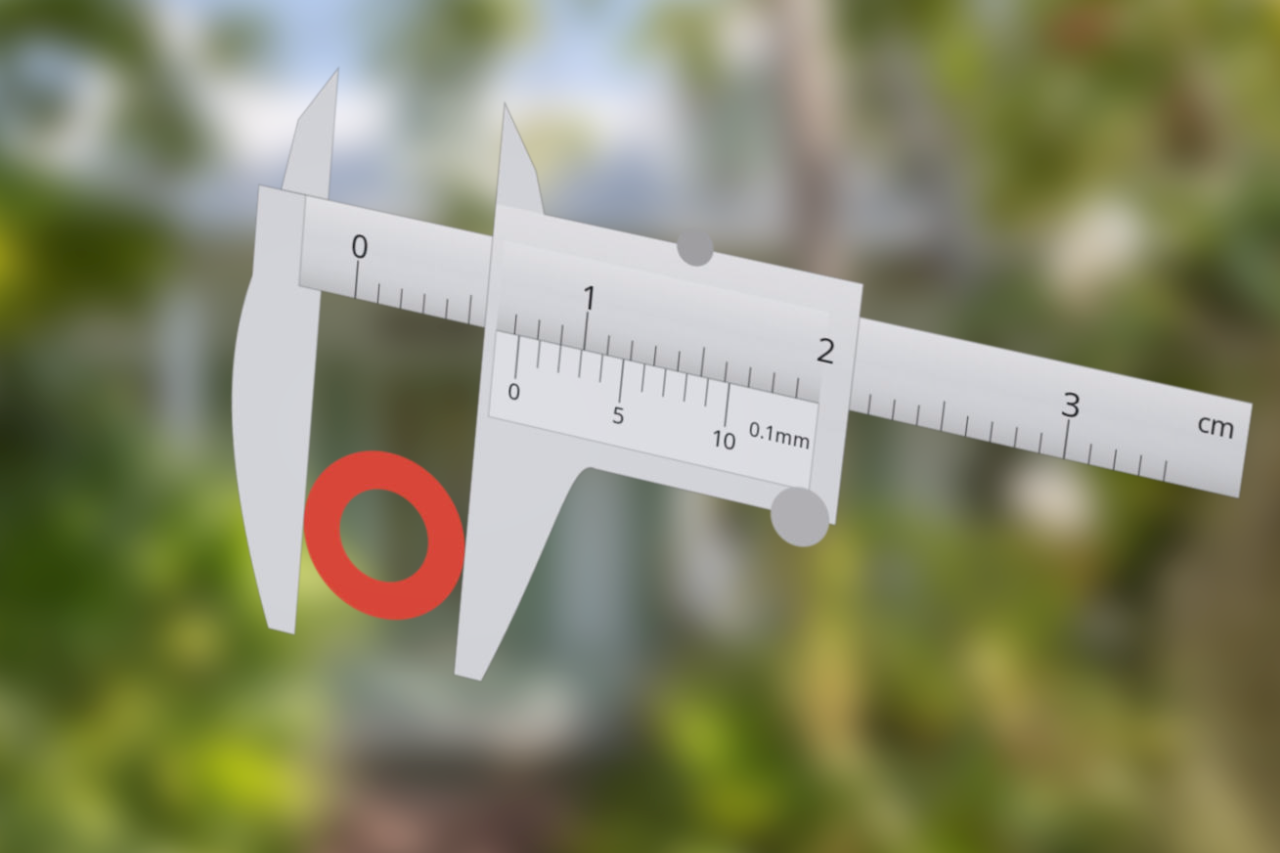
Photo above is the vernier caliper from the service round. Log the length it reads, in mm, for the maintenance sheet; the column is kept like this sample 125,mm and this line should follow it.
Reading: 7.2,mm
